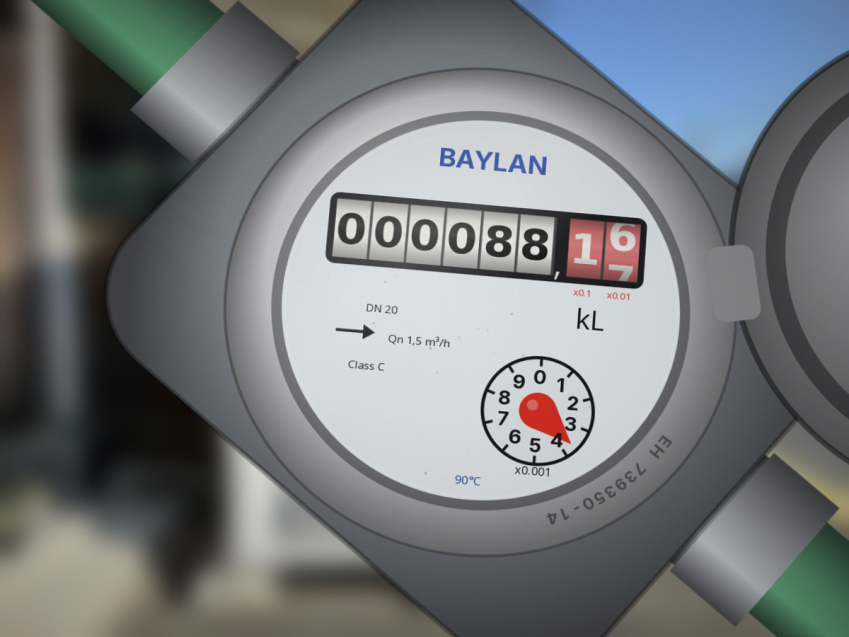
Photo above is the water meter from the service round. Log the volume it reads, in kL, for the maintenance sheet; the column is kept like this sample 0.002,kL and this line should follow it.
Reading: 88.163,kL
